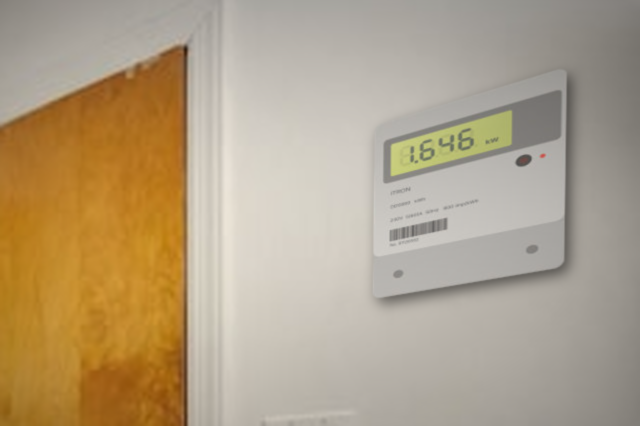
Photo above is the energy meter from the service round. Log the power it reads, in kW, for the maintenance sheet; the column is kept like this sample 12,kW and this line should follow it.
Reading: 1.646,kW
